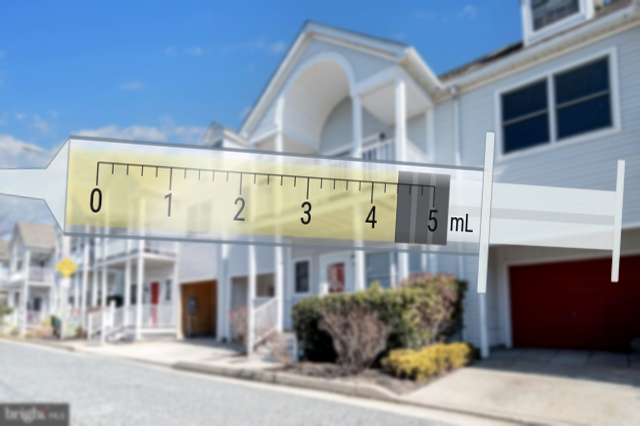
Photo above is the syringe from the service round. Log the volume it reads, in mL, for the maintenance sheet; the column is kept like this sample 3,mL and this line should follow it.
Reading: 4.4,mL
